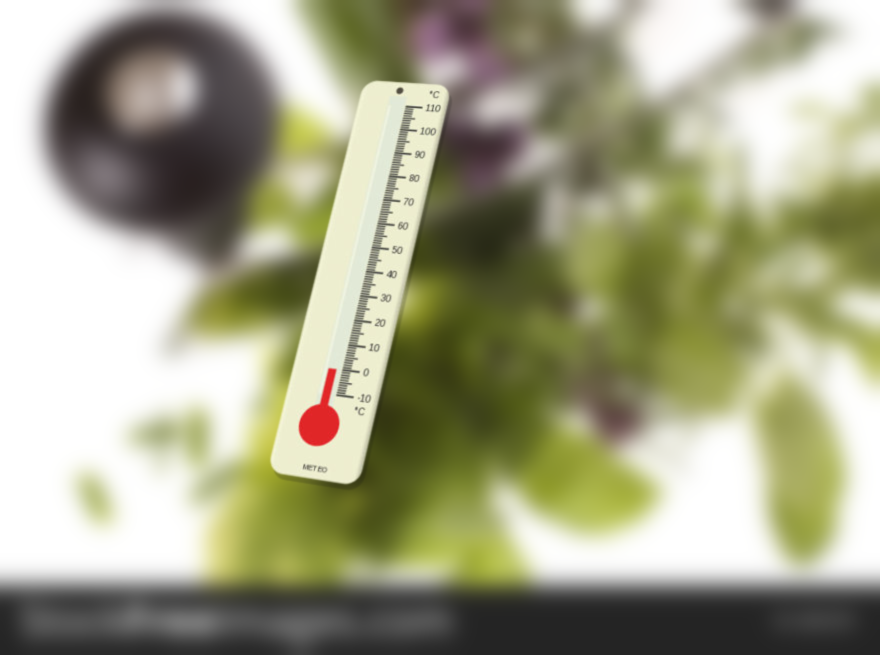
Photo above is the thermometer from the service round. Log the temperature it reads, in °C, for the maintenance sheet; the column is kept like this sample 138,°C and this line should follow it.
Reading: 0,°C
